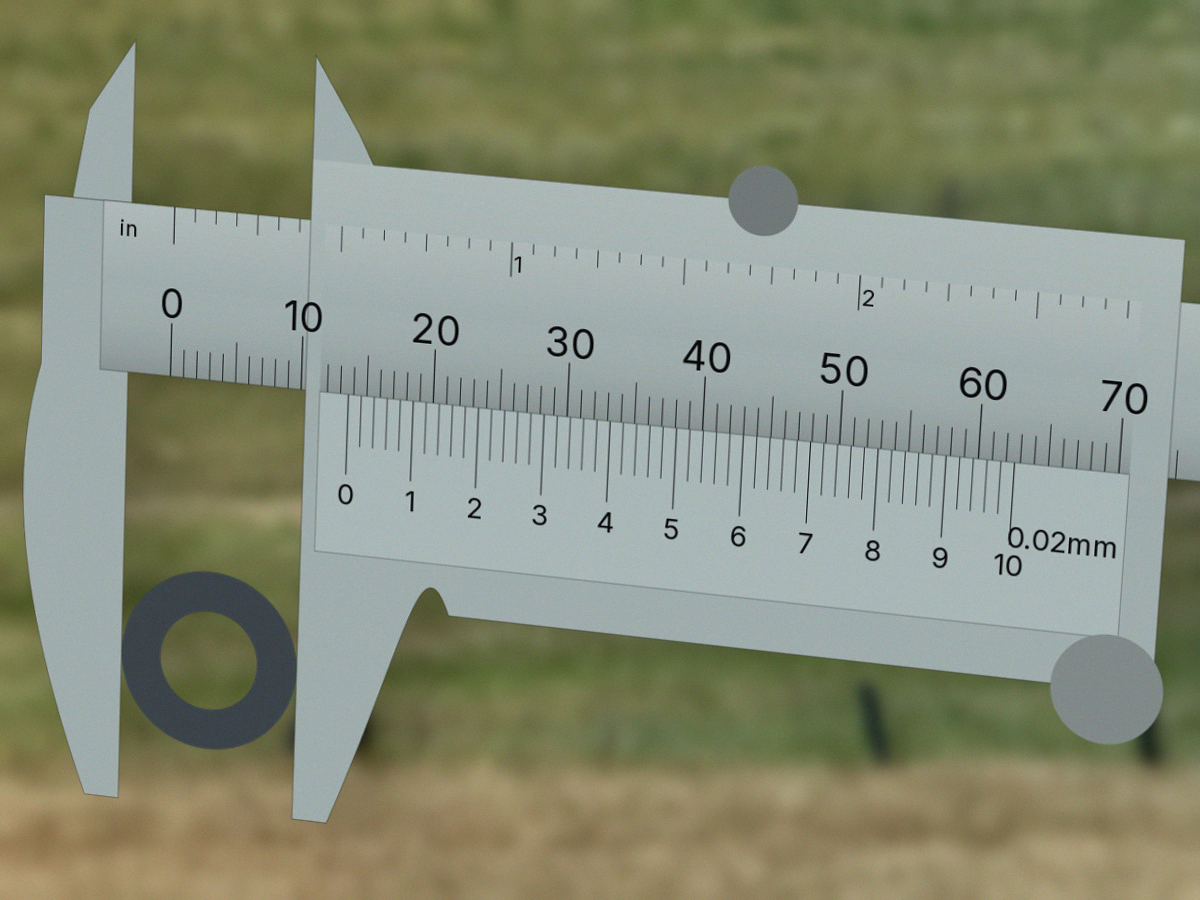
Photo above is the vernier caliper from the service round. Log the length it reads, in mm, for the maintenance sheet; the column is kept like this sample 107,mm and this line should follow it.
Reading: 13.6,mm
